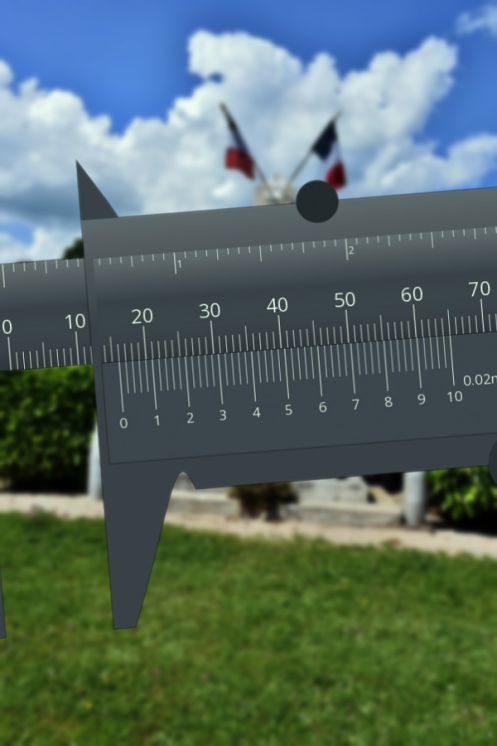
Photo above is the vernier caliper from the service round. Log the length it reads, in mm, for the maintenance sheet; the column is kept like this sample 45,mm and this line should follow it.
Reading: 16.0,mm
